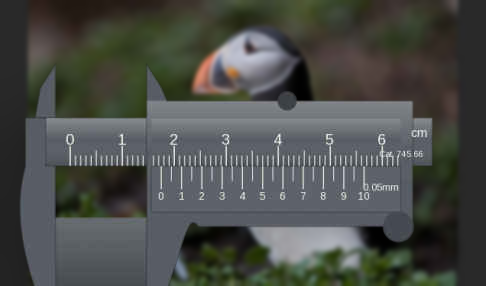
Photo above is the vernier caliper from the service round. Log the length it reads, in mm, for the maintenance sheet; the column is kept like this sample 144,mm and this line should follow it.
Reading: 17.5,mm
